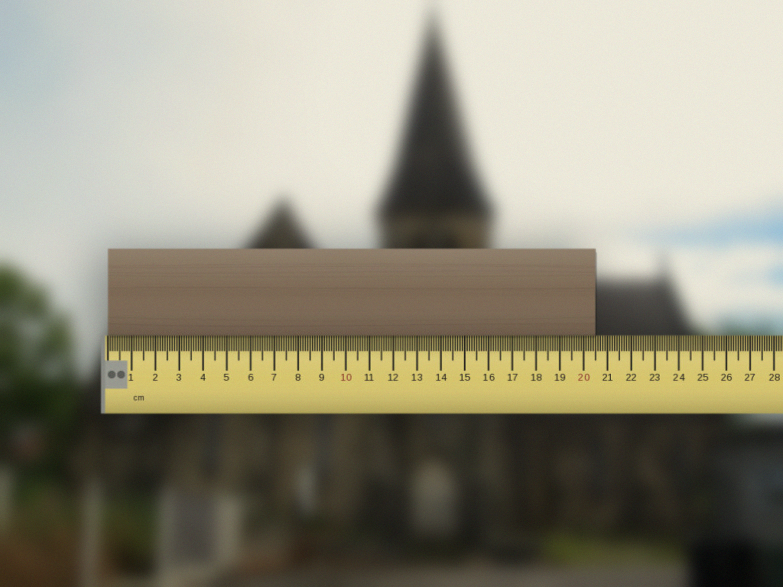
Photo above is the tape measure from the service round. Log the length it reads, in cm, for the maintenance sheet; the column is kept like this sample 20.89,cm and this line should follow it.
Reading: 20.5,cm
